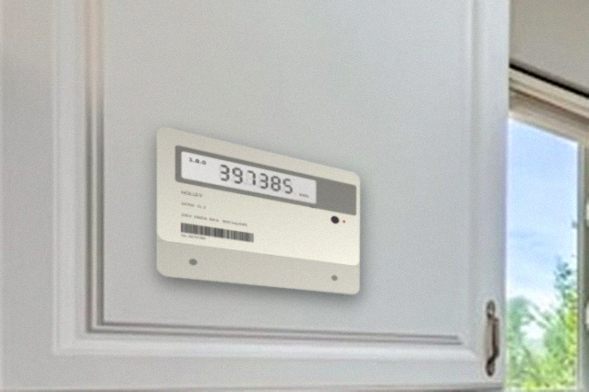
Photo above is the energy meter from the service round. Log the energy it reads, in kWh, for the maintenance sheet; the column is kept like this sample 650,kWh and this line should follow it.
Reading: 397385,kWh
